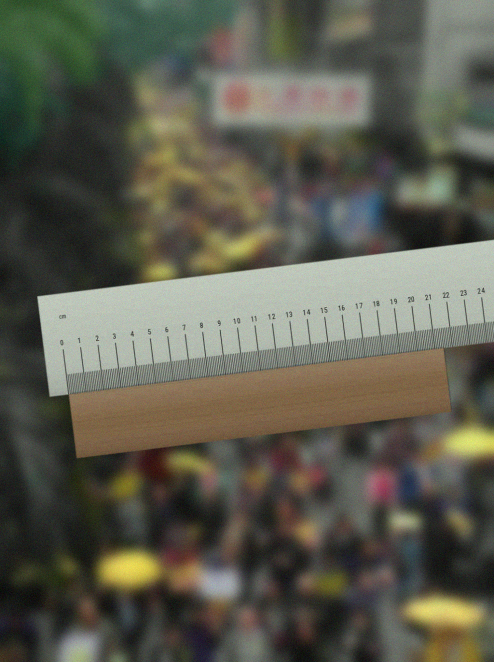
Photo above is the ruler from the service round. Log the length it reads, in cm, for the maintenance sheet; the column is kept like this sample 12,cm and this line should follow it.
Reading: 21.5,cm
